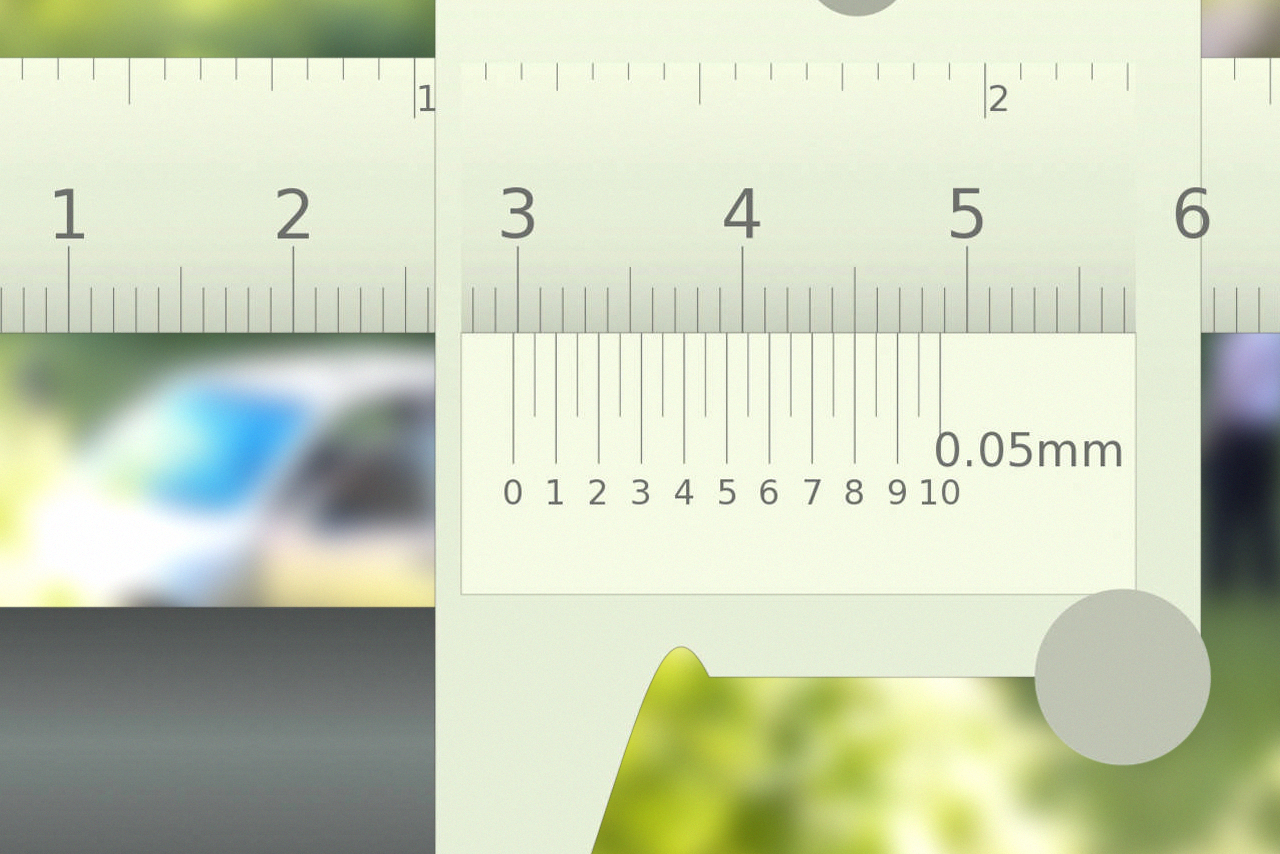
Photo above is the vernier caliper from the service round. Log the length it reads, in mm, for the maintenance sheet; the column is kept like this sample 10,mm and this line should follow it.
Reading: 29.8,mm
